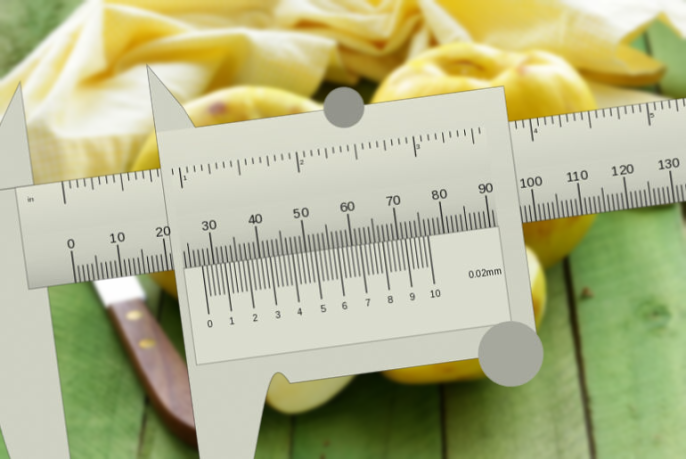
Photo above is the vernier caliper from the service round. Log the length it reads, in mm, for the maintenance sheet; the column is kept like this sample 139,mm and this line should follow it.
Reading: 27.5,mm
